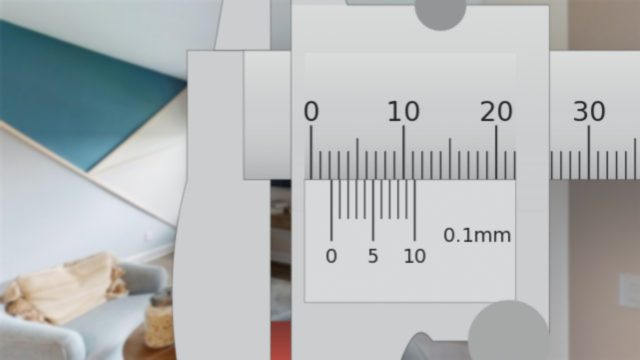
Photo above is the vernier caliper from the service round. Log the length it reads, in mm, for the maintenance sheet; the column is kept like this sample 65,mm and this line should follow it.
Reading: 2.2,mm
